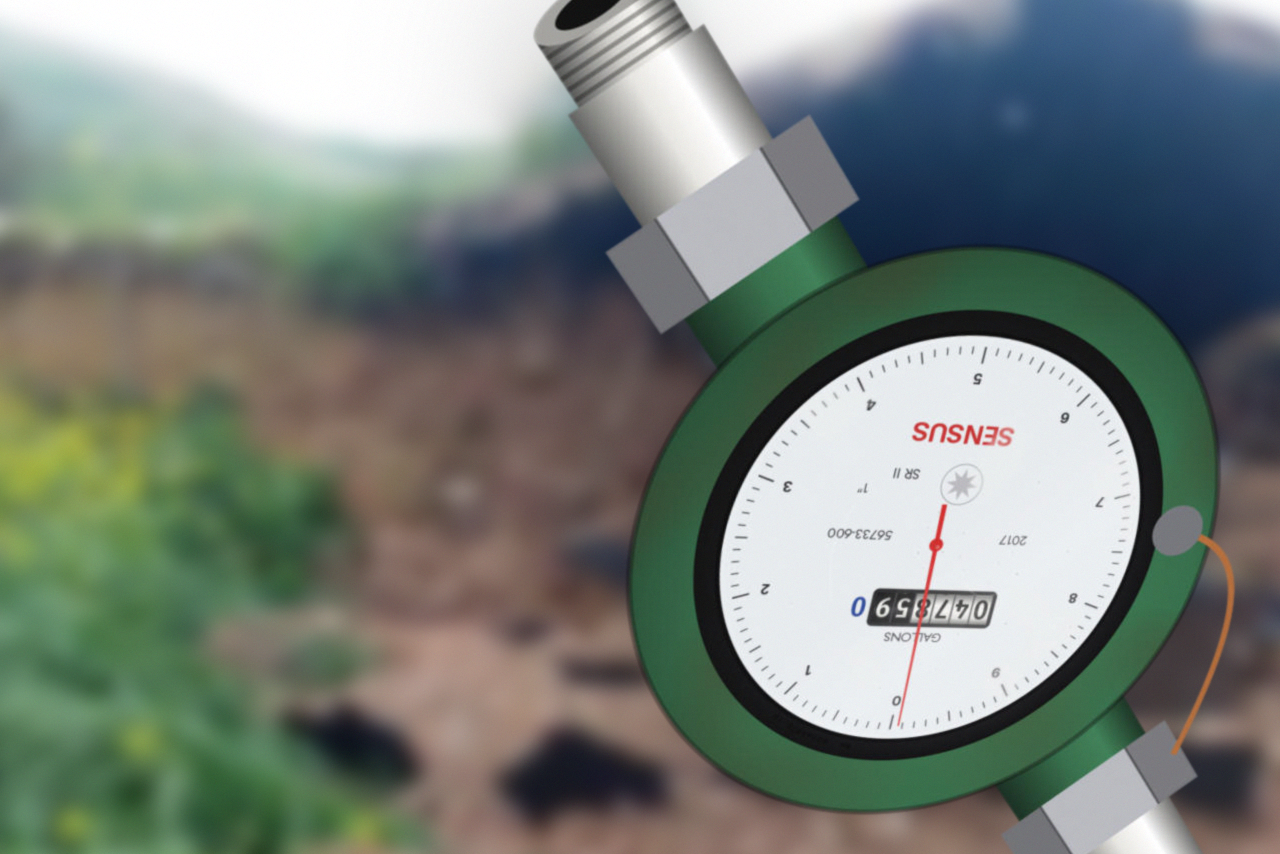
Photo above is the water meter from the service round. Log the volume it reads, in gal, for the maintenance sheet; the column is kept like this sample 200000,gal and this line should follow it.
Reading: 478589.9,gal
